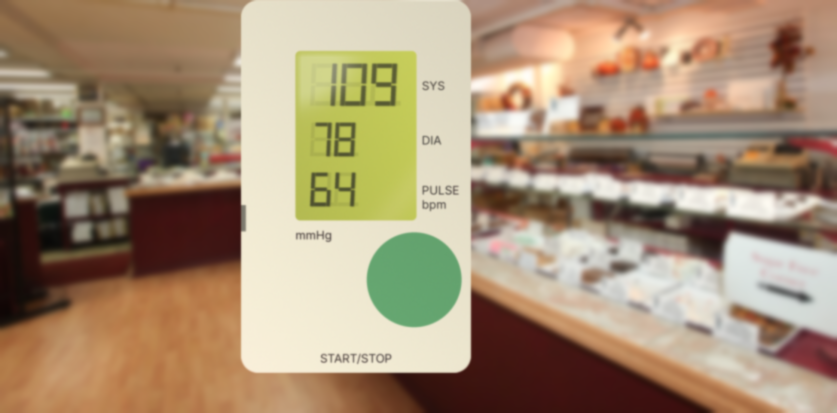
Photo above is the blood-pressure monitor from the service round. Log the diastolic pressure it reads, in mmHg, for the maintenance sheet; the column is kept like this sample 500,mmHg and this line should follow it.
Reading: 78,mmHg
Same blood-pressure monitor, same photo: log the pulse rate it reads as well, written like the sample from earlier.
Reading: 64,bpm
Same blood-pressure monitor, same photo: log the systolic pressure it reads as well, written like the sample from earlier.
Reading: 109,mmHg
